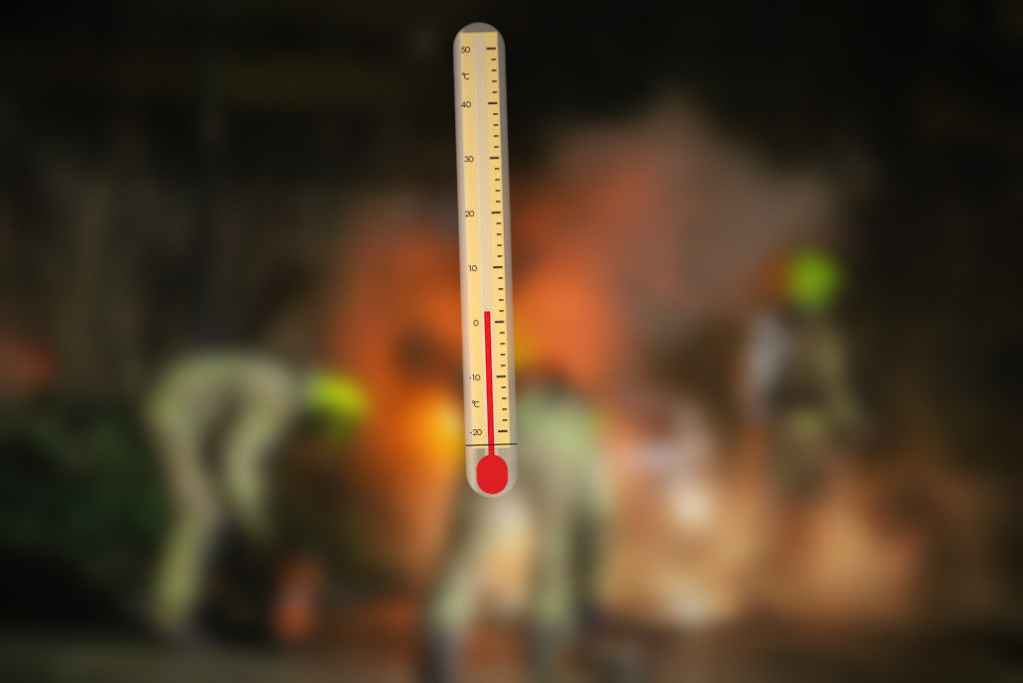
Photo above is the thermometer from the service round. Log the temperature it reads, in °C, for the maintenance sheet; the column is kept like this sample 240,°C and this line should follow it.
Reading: 2,°C
